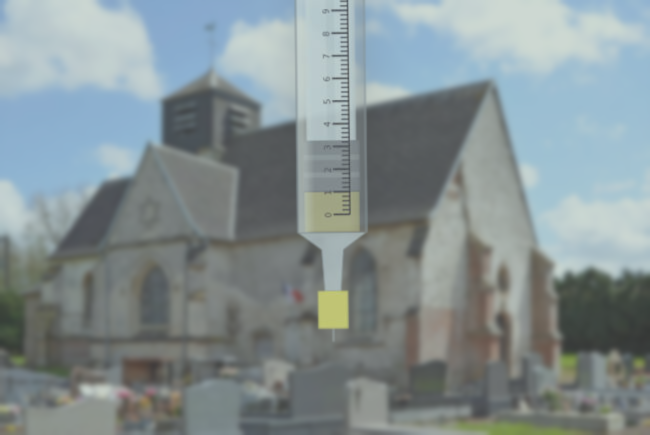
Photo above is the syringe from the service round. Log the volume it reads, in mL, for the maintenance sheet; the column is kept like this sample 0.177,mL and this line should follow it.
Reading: 1,mL
